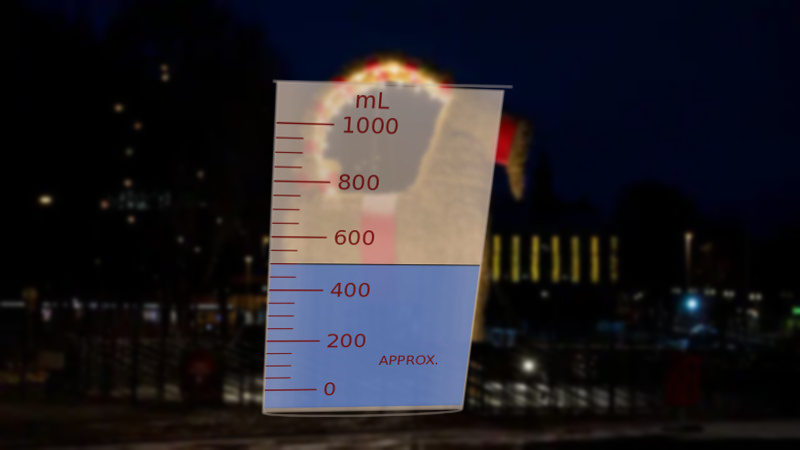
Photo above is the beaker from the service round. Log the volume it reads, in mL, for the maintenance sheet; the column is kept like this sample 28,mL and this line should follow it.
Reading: 500,mL
